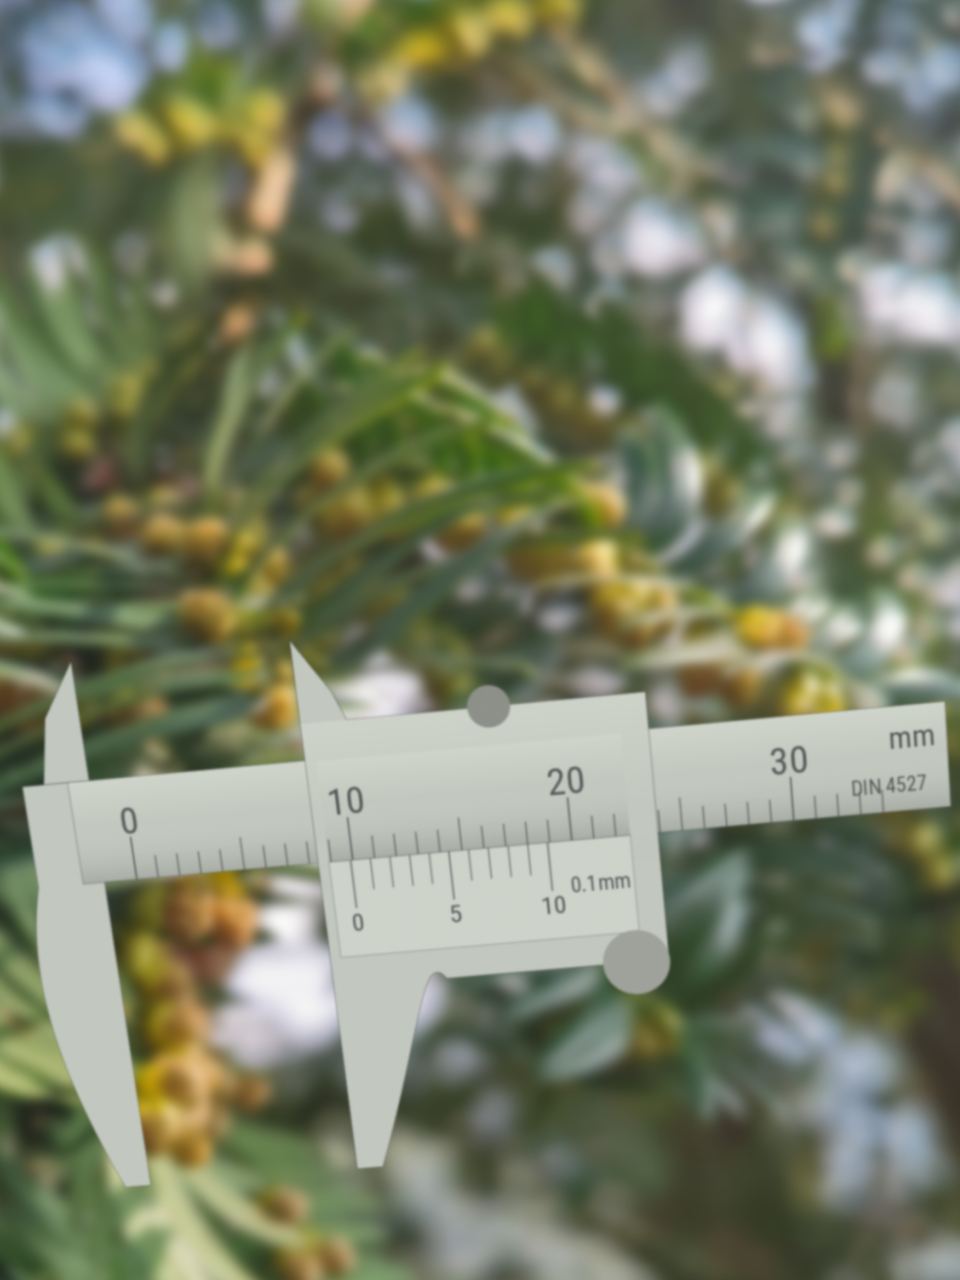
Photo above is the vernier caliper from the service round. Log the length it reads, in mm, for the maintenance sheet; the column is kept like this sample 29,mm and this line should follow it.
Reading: 9.9,mm
